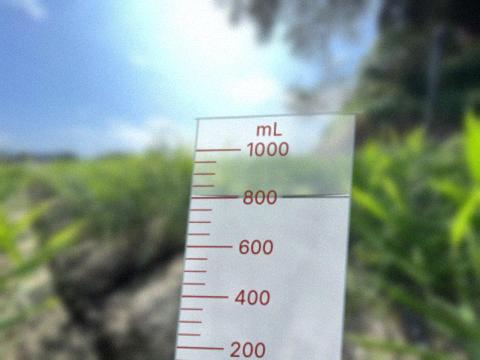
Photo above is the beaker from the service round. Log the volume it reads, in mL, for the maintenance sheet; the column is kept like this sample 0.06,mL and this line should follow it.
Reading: 800,mL
